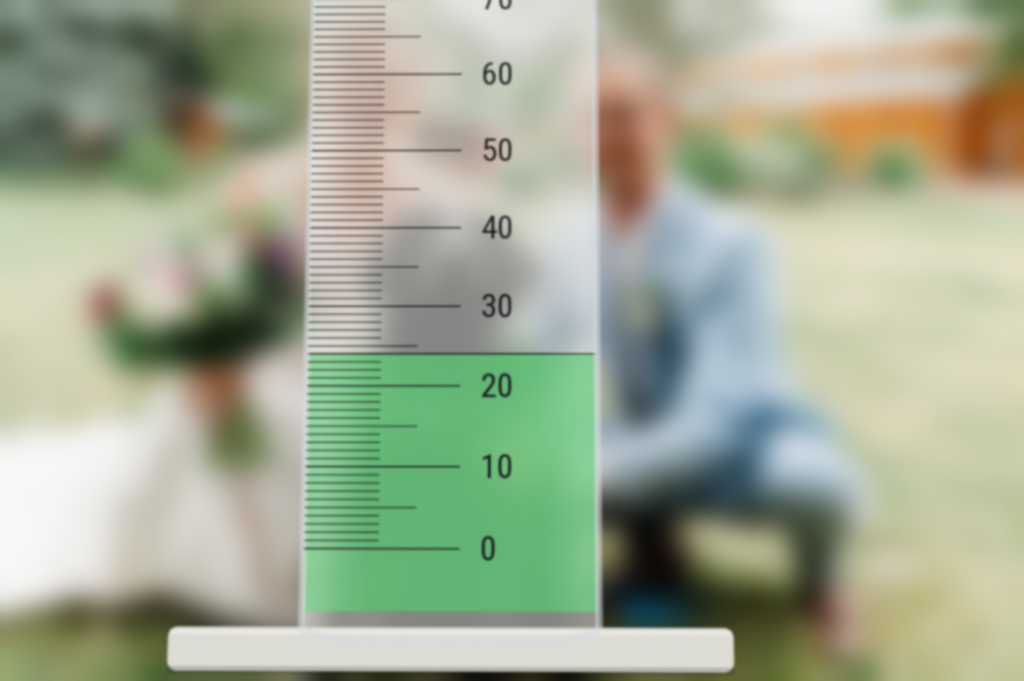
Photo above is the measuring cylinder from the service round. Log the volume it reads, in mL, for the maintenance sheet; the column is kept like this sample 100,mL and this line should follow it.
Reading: 24,mL
